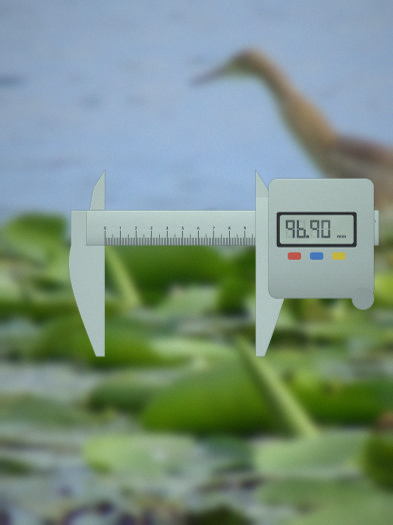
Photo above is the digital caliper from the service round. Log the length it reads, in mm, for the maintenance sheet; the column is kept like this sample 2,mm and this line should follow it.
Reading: 96.90,mm
